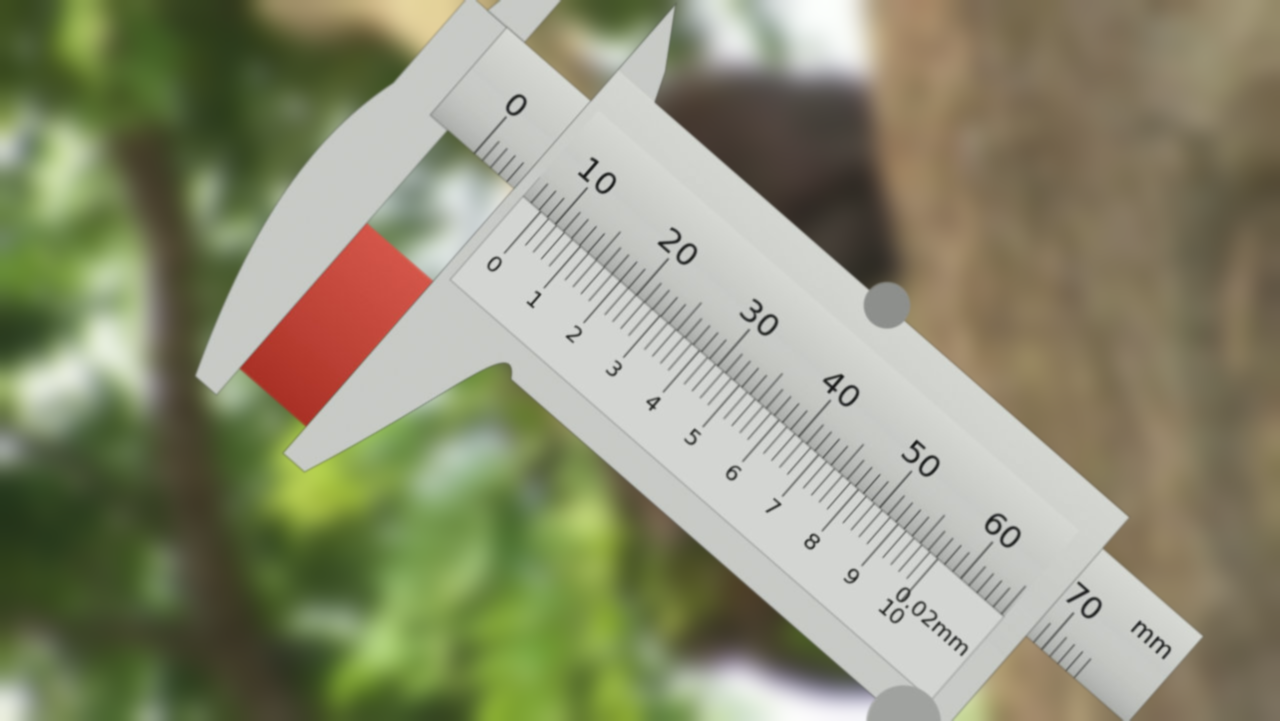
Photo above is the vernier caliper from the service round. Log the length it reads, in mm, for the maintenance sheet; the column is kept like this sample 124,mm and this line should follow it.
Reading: 8.2,mm
